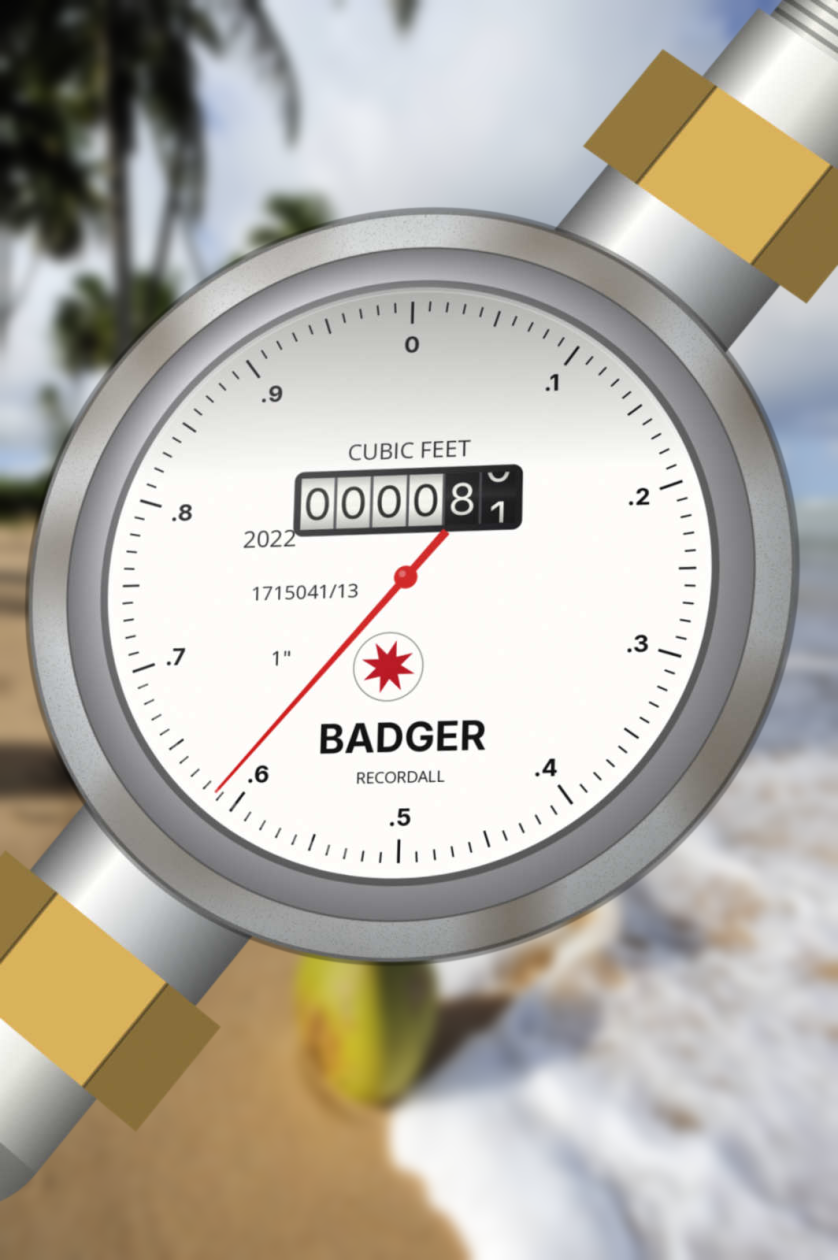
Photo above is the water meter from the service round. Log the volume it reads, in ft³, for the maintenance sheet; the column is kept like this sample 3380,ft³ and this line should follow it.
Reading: 80.61,ft³
